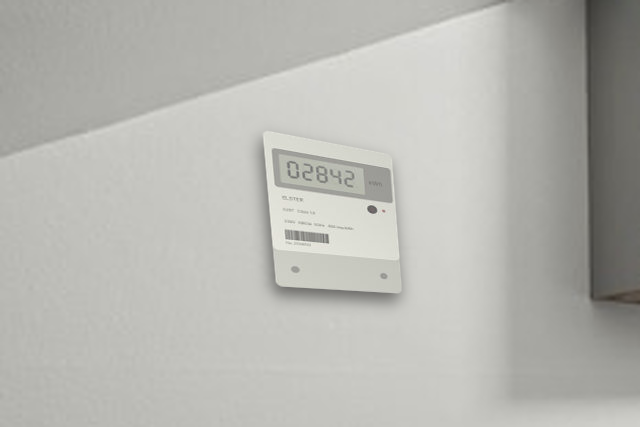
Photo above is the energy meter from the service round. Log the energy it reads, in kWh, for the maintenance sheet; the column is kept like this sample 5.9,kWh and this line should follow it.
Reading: 2842,kWh
